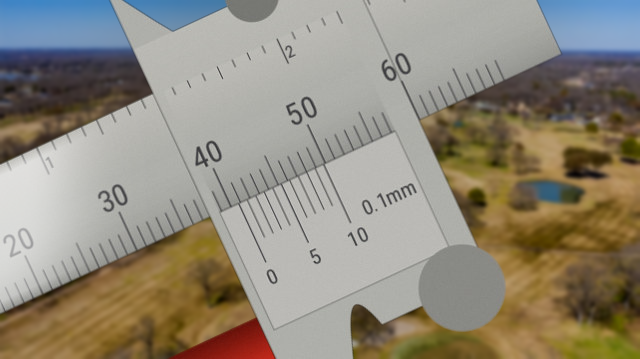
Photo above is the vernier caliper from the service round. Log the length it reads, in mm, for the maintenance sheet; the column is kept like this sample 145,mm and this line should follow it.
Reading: 40.8,mm
